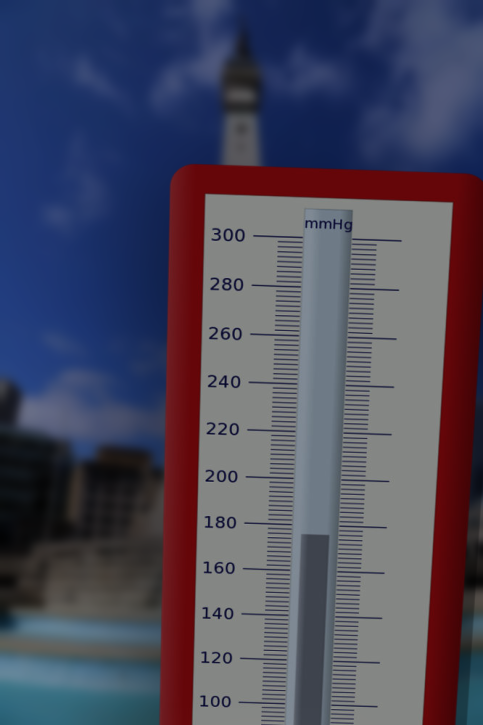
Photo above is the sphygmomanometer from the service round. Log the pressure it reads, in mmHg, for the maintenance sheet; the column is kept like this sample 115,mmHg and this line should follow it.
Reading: 176,mmHg
